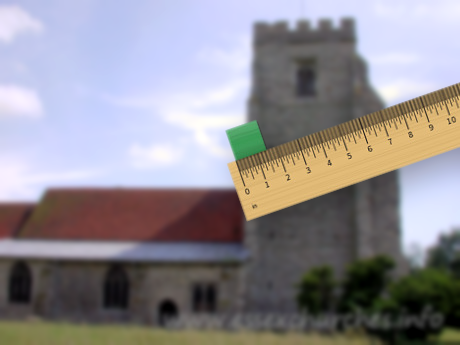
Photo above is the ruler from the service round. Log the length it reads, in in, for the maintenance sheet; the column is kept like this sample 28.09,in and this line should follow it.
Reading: 1.5,in
